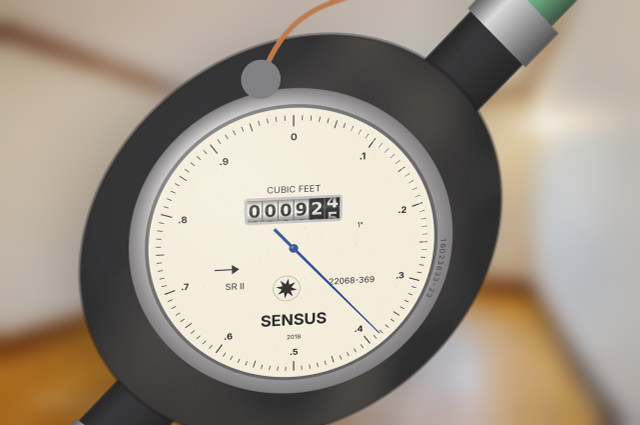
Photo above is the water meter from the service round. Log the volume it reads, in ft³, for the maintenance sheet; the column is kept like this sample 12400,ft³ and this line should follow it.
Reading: 924.38,ft³
